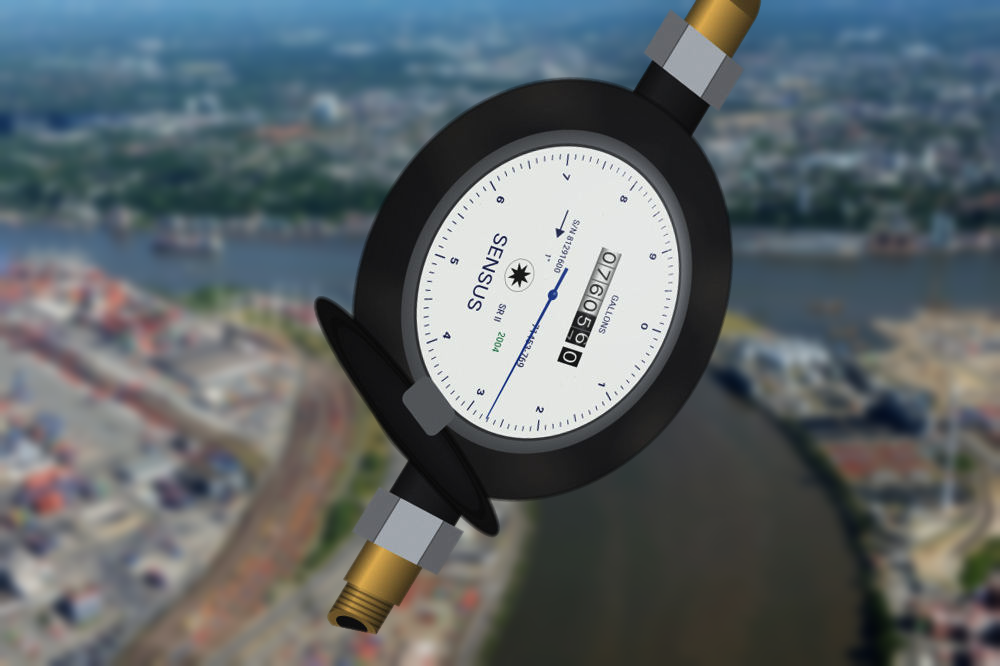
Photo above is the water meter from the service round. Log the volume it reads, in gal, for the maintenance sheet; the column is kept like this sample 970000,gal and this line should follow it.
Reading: 760562.7,gal
